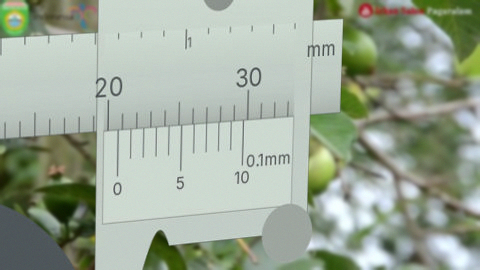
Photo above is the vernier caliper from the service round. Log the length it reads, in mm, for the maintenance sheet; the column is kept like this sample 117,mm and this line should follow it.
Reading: 20.7,mm
